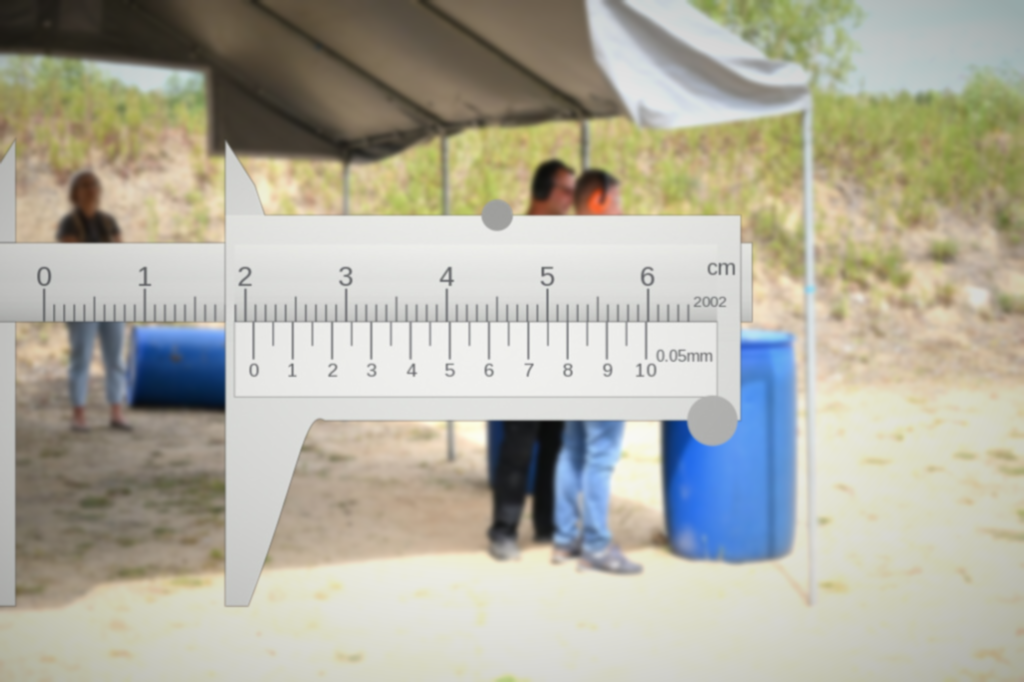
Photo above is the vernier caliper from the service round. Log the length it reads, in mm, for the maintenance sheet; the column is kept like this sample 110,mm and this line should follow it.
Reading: 20.8,mm
